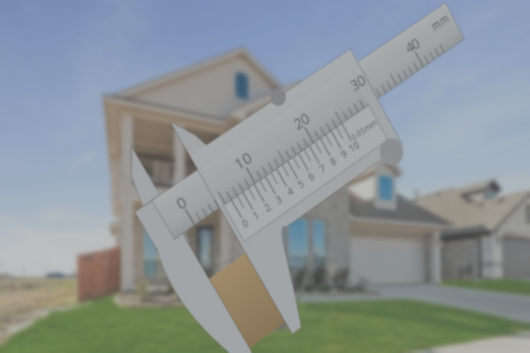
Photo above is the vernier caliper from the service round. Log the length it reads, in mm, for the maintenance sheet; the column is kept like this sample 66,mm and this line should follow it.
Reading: 6.0,mm
